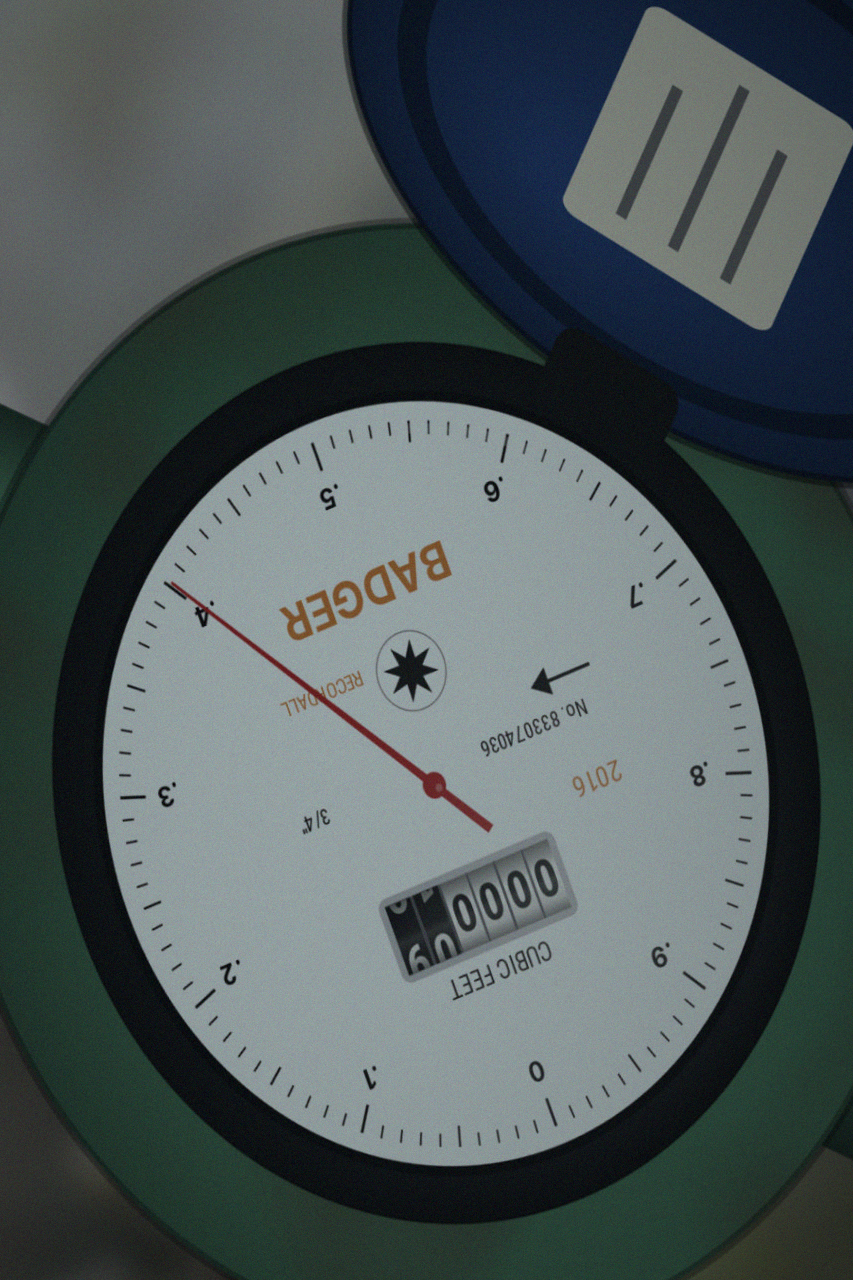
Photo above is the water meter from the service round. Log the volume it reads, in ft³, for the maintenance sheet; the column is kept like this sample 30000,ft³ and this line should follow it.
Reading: 9.40,ft³
